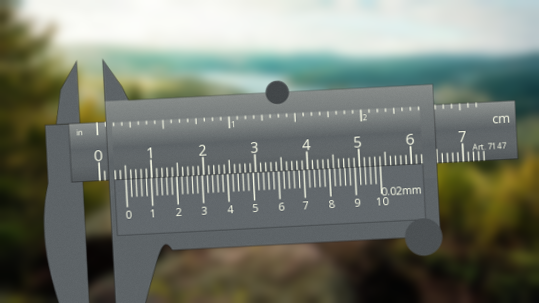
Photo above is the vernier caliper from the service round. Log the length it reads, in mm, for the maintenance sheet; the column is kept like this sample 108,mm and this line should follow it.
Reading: 5.0,mm
